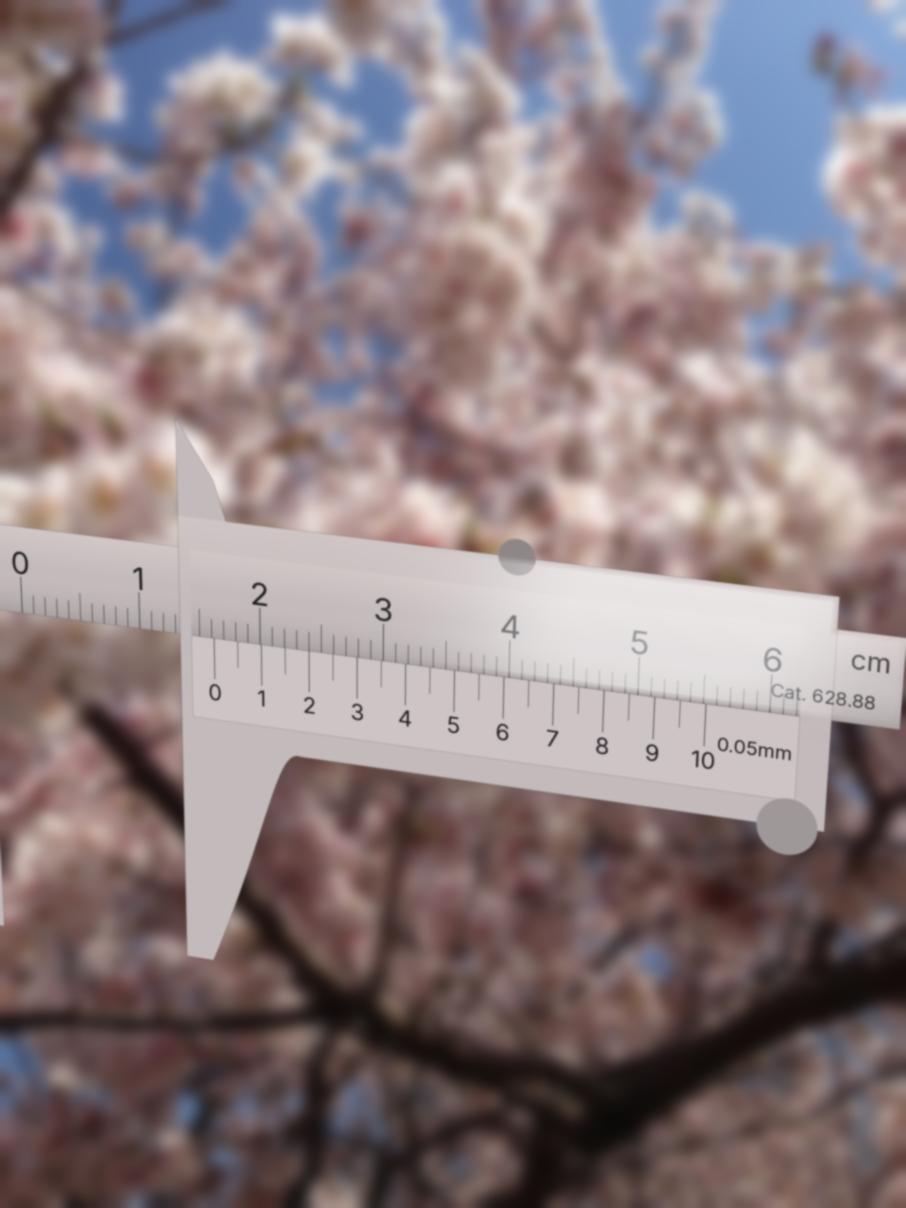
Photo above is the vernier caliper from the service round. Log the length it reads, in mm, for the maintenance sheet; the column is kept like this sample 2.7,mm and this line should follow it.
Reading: 16.2,mm
